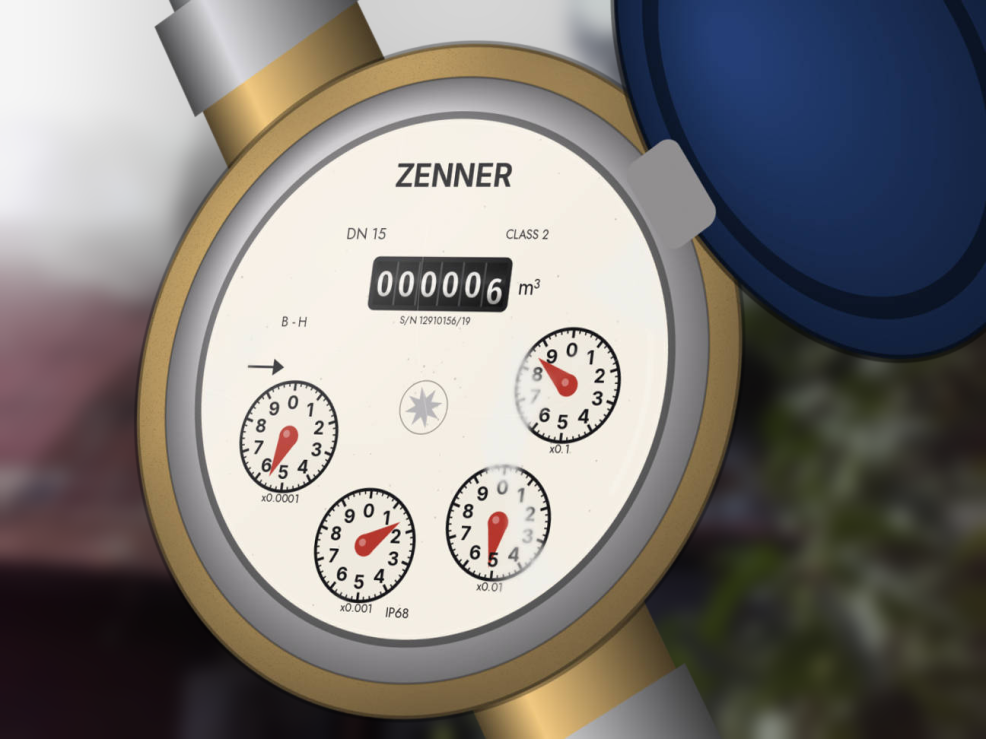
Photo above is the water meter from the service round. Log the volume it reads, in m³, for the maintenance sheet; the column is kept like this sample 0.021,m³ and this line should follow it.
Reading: 5.8515,m³
